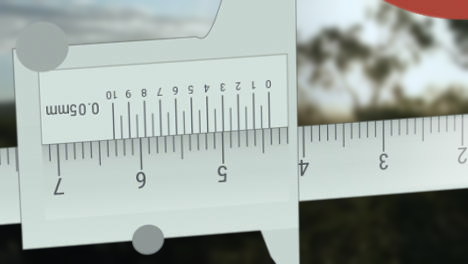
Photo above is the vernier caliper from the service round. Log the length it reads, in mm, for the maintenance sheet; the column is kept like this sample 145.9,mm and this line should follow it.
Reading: 44.2,mm
